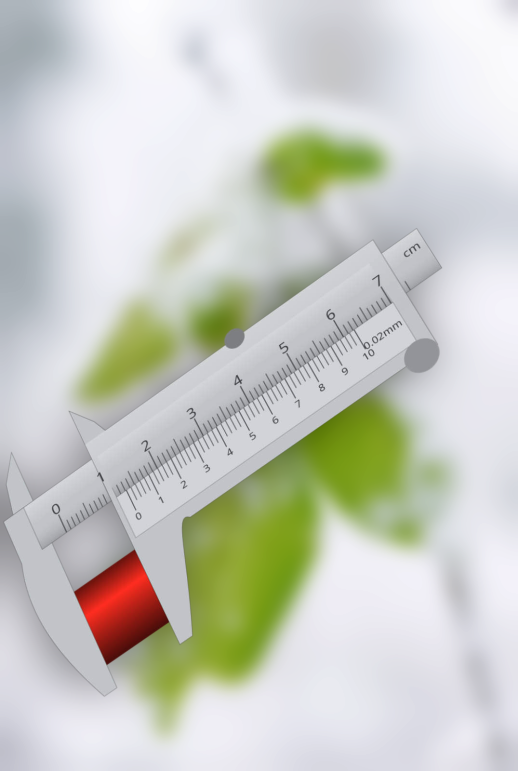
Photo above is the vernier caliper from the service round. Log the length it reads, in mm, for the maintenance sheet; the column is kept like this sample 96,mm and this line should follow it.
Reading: 13.2,mm
